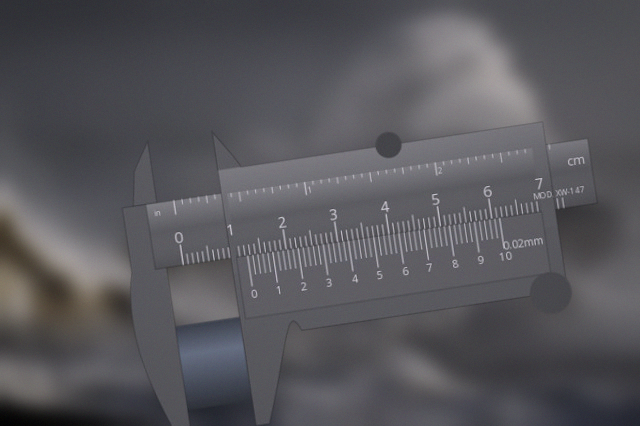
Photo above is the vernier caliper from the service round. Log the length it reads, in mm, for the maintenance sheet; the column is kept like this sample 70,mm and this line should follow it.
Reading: 12.5,mm
